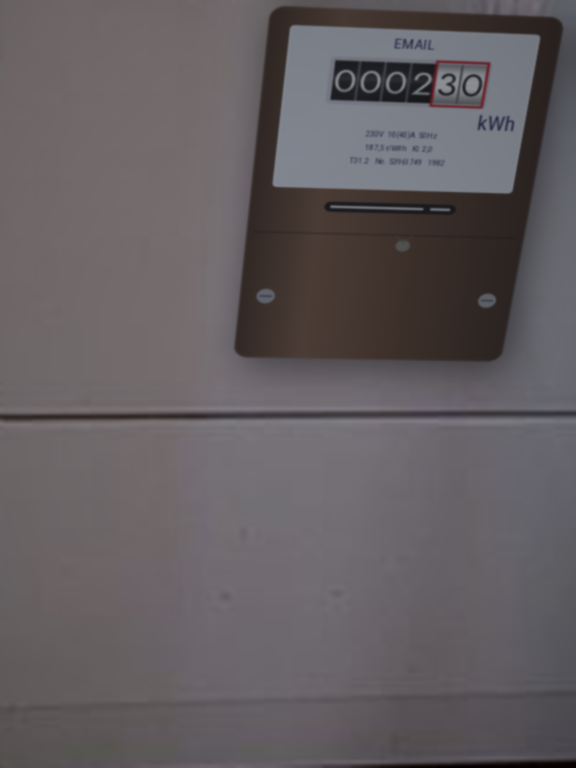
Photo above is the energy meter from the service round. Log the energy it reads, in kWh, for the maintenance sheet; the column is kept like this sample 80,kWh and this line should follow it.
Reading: 2.30,kWh
